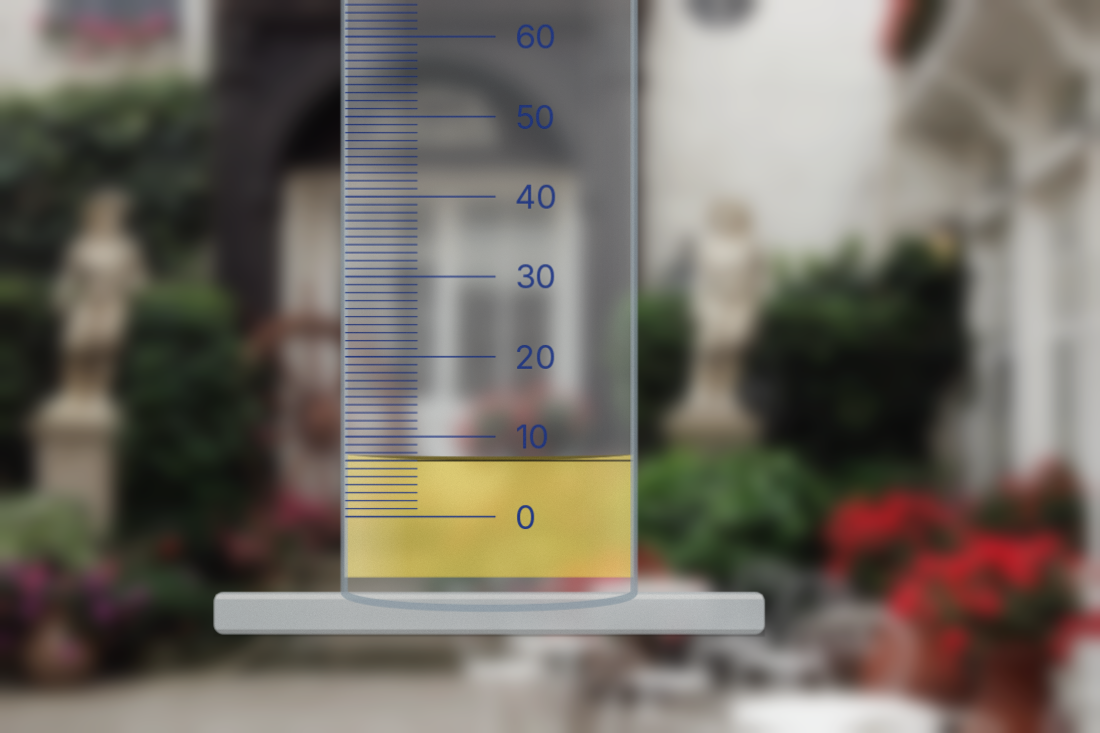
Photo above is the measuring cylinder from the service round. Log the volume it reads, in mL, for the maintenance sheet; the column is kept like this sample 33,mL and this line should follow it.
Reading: 7,mL
